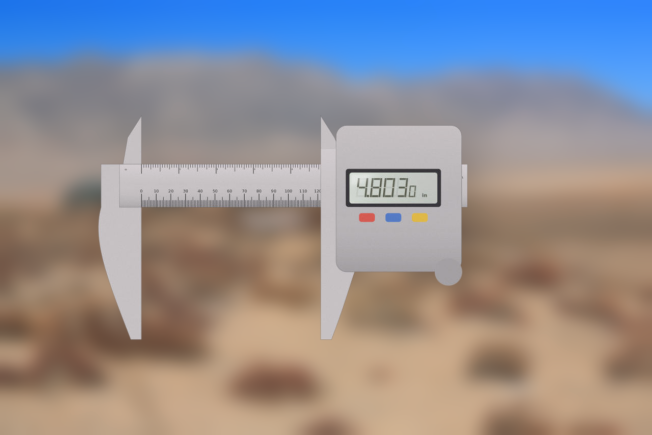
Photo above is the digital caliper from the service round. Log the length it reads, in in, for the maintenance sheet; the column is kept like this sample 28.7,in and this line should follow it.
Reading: 4.8030,in
